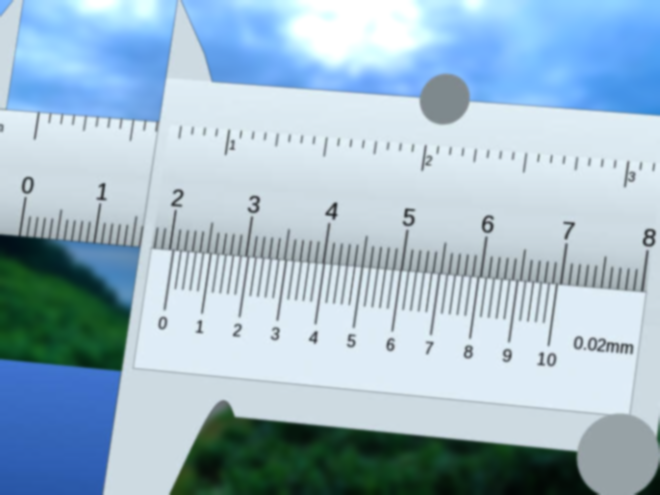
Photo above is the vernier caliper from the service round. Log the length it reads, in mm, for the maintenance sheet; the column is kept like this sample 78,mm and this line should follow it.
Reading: 20.5,mm
